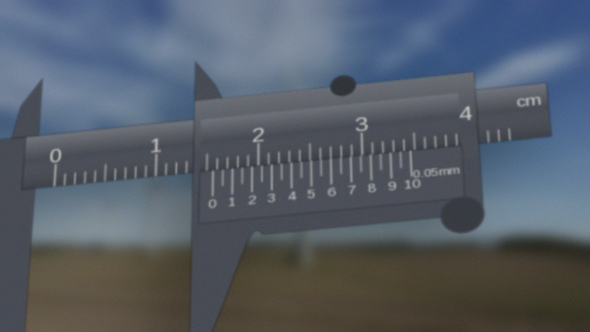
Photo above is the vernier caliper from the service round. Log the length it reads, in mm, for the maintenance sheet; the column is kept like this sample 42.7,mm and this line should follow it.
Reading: 15.6,mm
